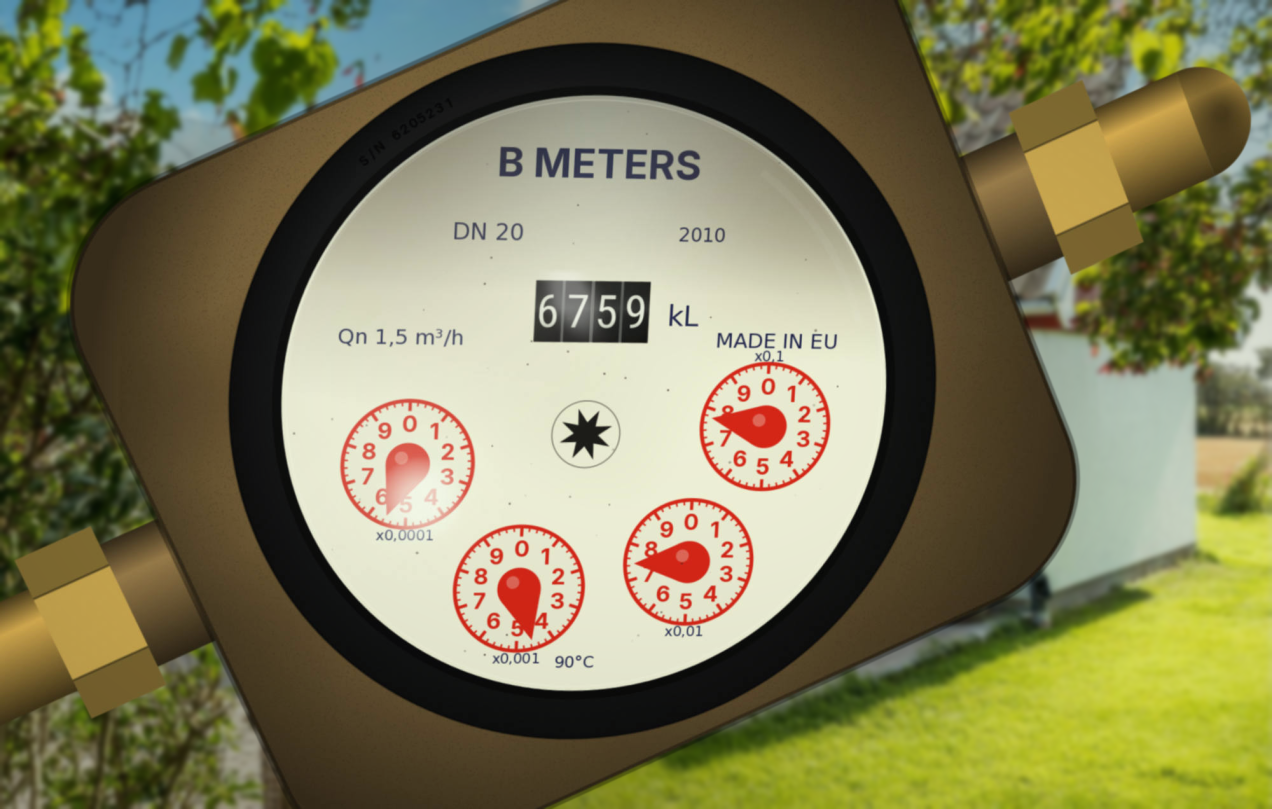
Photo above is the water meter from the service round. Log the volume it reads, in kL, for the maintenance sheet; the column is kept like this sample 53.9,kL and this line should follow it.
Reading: 6759.7745,kL
